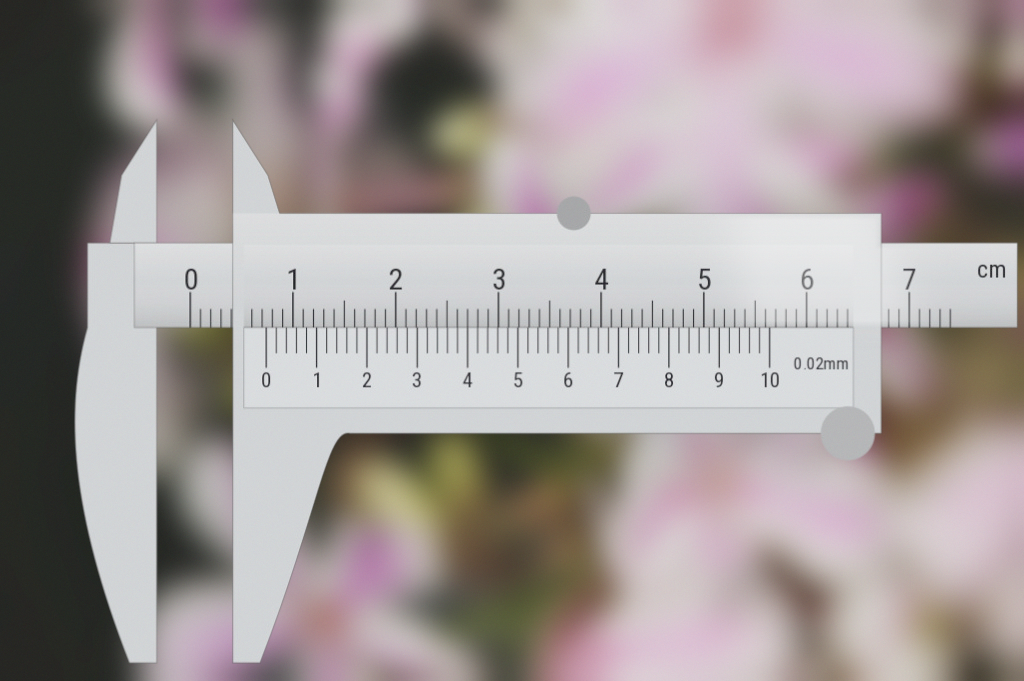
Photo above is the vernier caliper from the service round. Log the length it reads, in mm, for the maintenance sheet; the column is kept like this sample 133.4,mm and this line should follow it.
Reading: 7.4,mm
